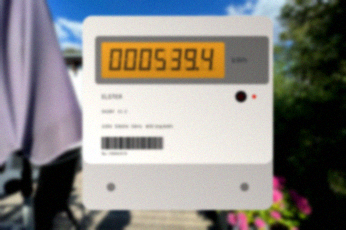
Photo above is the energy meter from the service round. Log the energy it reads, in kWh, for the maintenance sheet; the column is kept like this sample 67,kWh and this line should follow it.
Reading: 539.4,kWh
